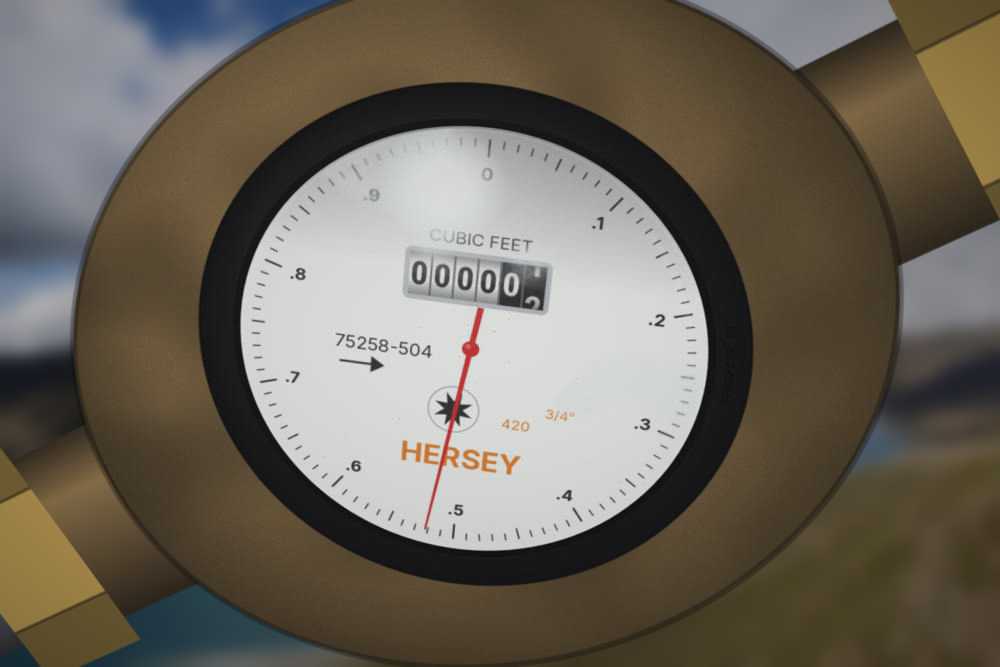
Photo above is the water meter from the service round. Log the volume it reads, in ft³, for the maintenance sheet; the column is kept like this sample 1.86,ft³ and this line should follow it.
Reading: 1.52,ft³
